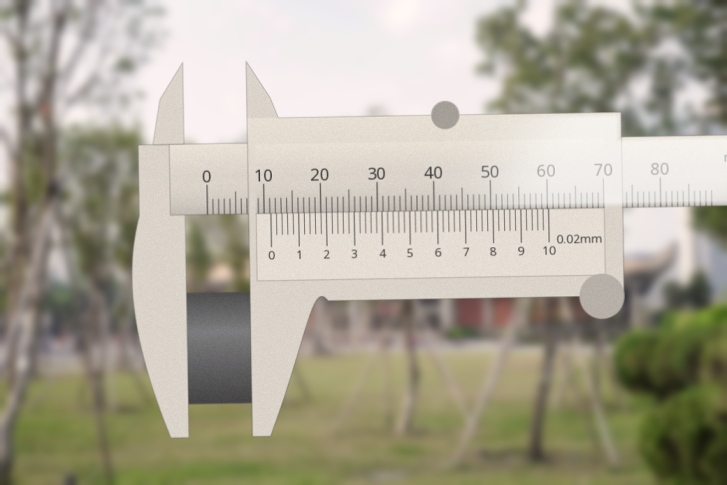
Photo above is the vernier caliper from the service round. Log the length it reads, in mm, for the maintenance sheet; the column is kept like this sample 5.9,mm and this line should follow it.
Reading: 11.2,mm
